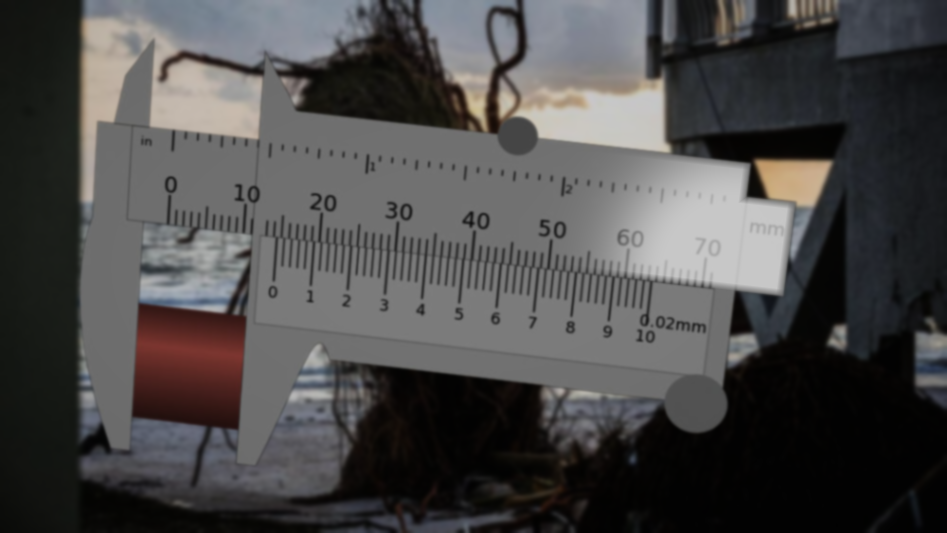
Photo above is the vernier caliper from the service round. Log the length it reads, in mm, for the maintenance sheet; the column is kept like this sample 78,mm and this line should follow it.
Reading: 14.4,mm
